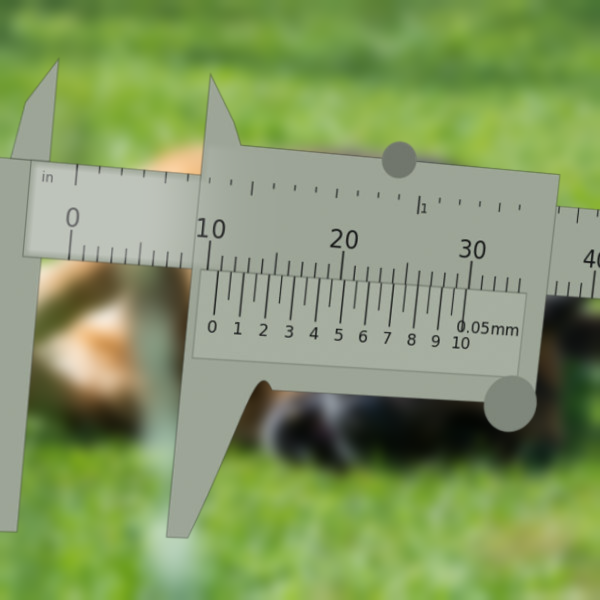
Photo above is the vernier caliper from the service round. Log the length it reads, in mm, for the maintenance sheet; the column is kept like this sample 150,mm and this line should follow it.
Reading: 10.8,mm
